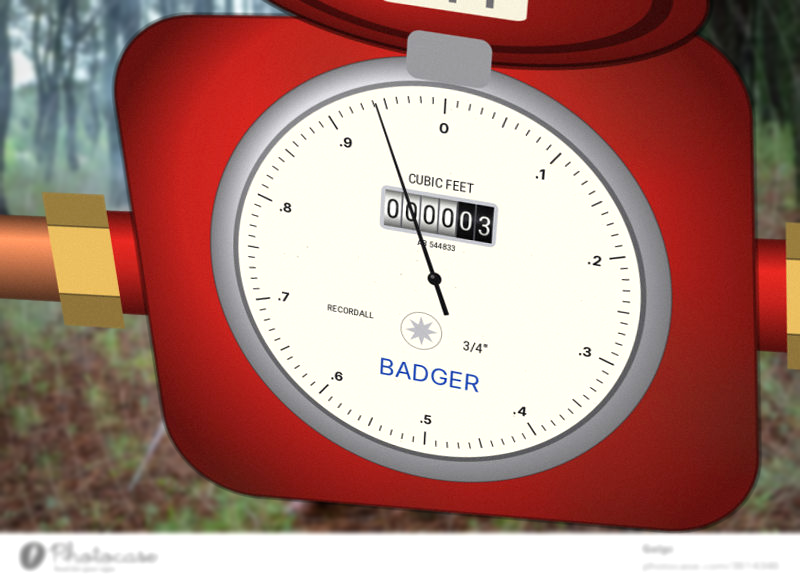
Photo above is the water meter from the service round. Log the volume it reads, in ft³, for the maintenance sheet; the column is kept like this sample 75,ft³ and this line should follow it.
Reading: 2.94,ft³
